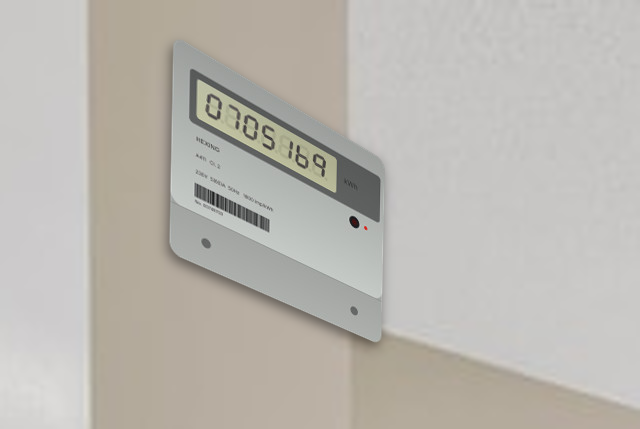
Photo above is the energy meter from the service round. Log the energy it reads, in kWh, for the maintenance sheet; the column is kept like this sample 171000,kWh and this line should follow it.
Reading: 705169,kWh
